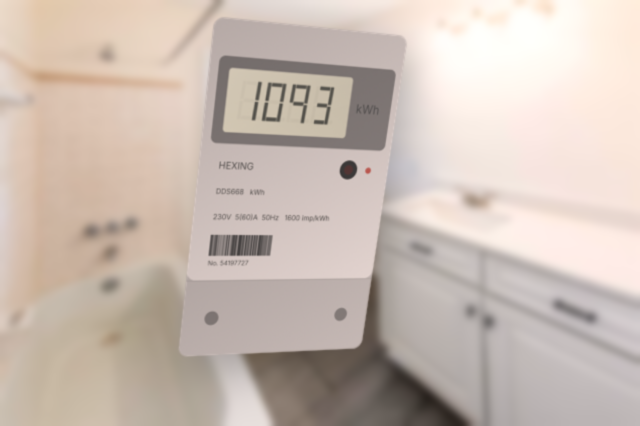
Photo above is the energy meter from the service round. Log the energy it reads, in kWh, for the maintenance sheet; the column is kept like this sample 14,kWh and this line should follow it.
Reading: 1093,kWh
